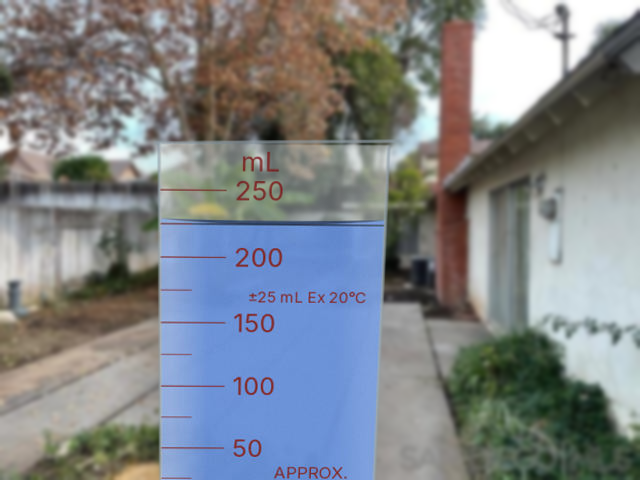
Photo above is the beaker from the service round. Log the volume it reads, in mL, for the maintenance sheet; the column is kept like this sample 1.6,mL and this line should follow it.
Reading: 225,mL
